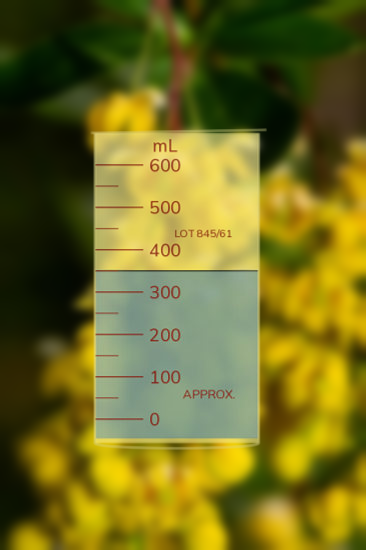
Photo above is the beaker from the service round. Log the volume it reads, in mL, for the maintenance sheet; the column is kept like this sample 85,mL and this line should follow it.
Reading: 350,mL
